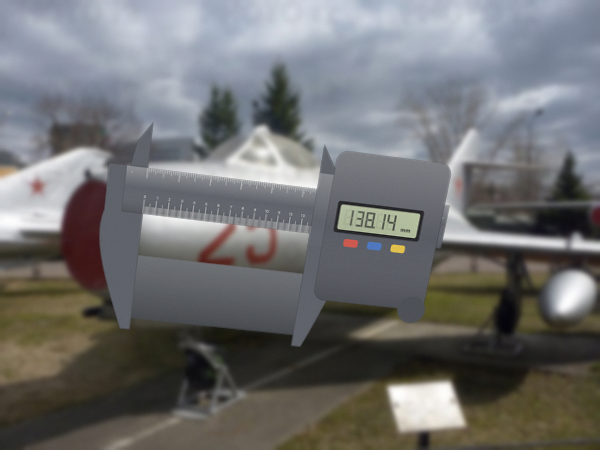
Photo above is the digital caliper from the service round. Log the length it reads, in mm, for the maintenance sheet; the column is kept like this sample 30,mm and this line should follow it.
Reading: 138.14,mm
